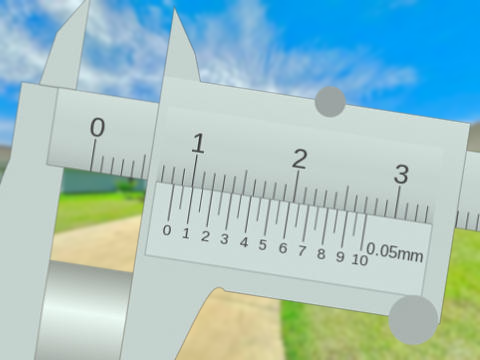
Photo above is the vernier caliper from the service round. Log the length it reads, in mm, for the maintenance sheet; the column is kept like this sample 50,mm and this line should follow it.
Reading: 8.2,mm
